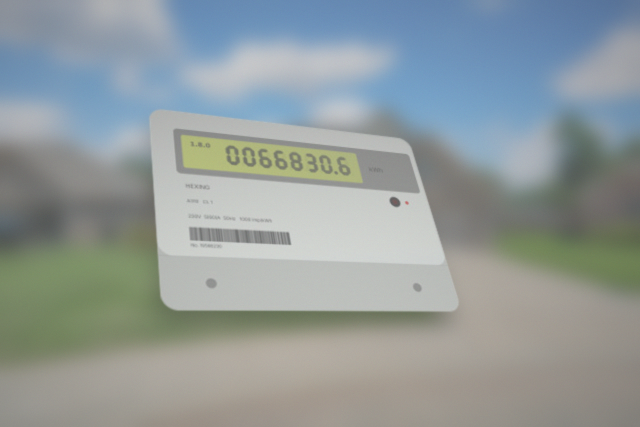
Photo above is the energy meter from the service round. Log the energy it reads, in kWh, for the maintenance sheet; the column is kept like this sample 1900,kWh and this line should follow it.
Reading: 66830.6,kWh
